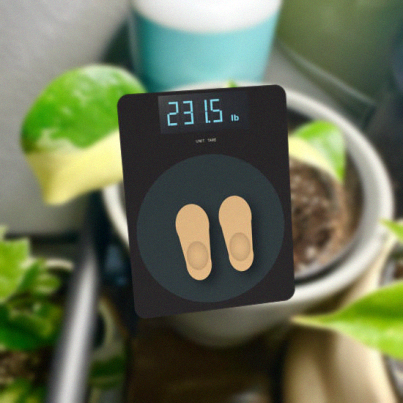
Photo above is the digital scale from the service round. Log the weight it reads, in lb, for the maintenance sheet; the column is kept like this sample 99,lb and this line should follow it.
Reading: 231.5,lb
